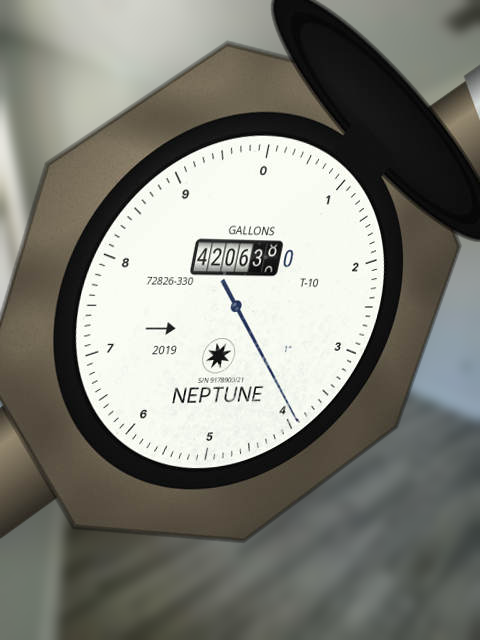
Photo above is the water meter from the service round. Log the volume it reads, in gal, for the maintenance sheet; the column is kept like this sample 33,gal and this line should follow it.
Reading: 4206383.9,gal
